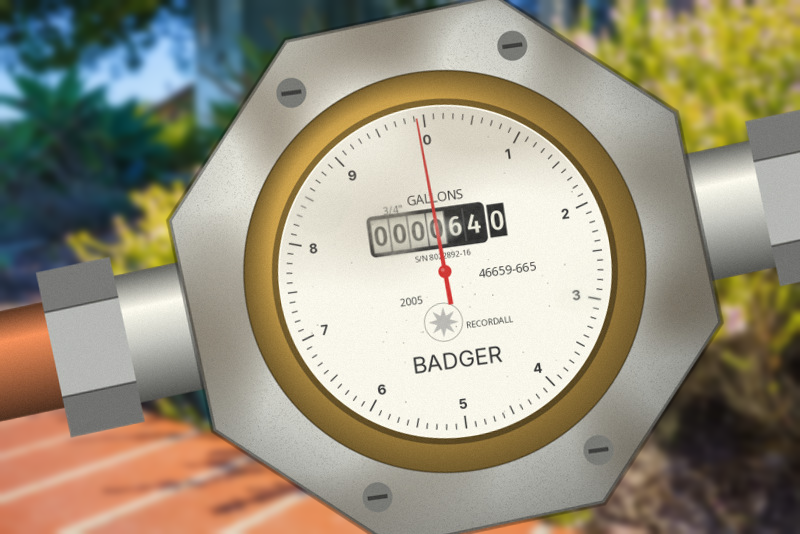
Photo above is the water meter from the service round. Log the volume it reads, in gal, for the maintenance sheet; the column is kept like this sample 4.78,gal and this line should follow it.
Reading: 639.9,gal
